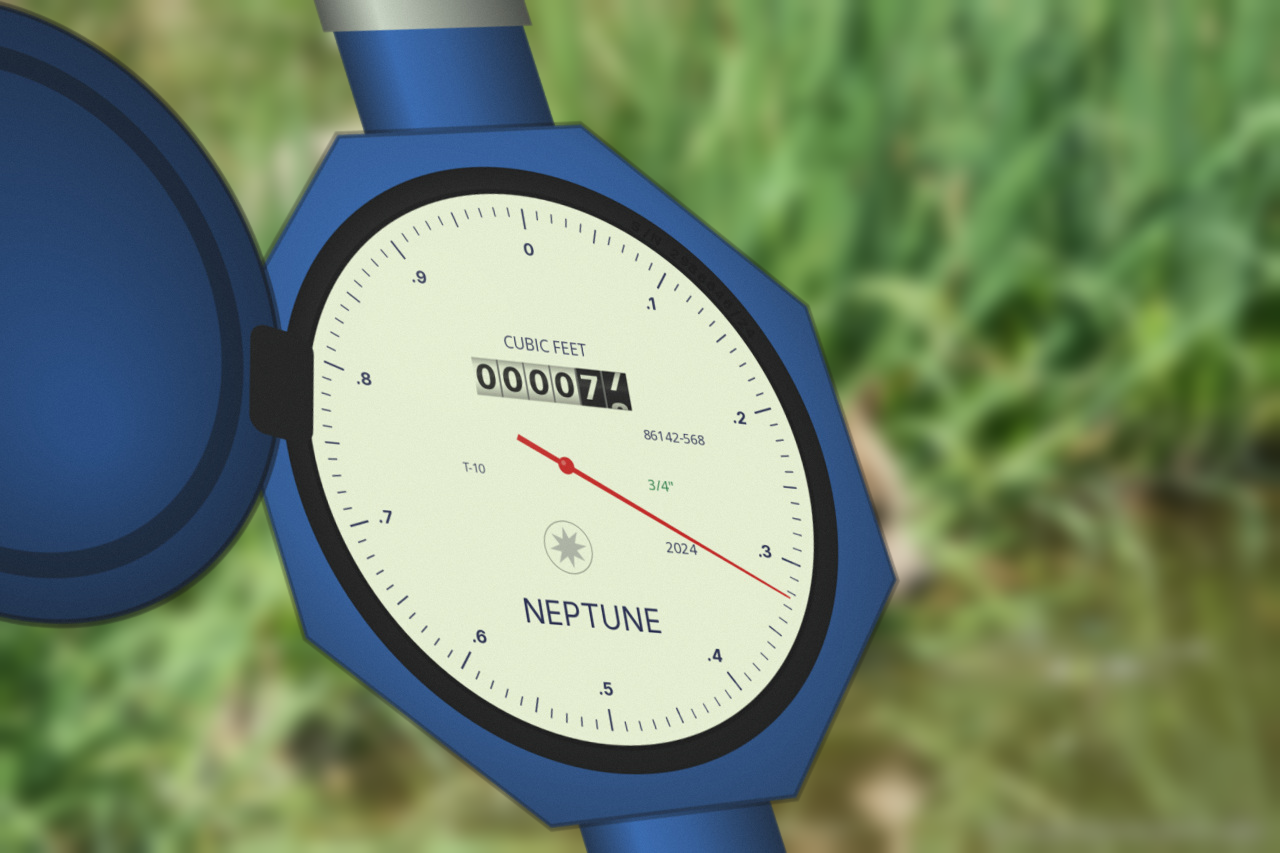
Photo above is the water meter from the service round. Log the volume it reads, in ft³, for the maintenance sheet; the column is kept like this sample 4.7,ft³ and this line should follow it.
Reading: 77.32,ft³
